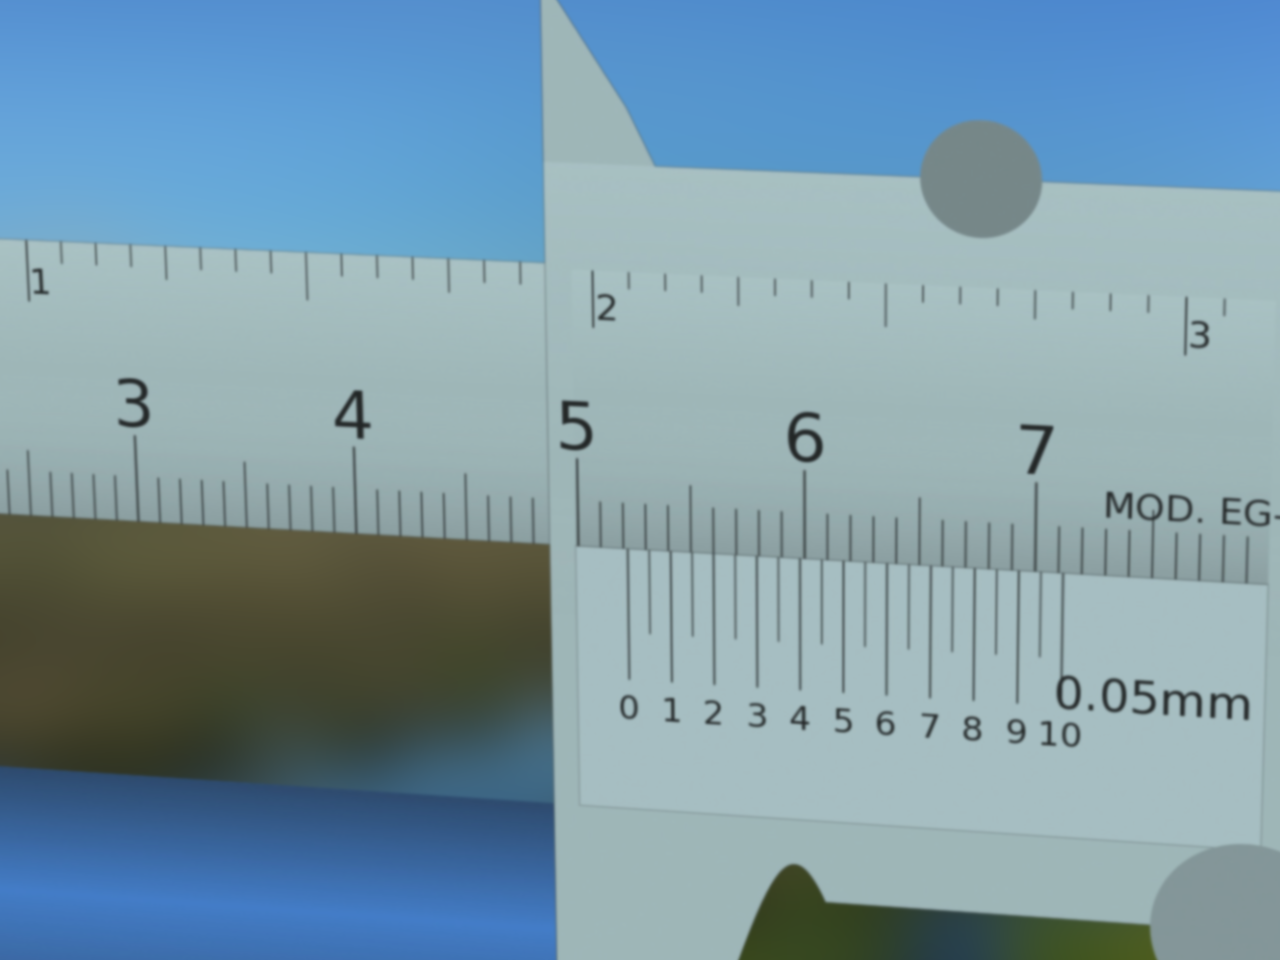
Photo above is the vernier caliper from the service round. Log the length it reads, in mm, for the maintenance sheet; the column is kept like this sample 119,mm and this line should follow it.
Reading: 52.2,mm
